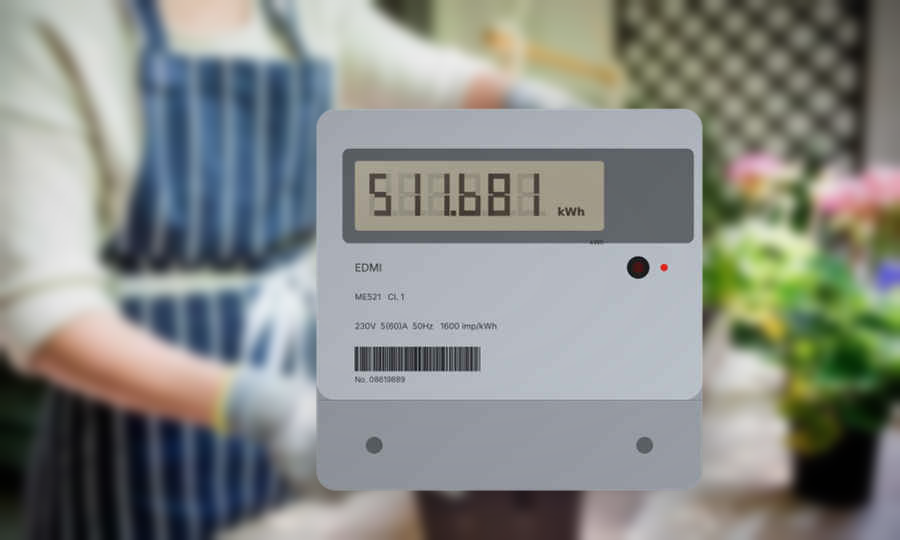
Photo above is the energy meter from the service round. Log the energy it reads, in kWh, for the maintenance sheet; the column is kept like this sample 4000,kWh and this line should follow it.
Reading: 511.681,kWh
